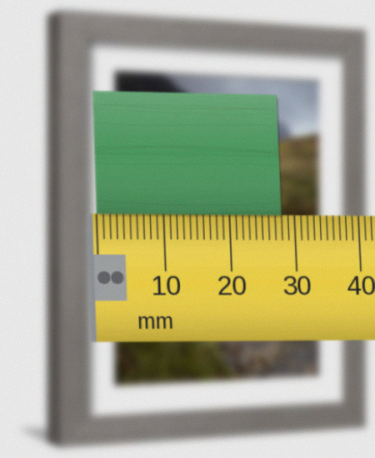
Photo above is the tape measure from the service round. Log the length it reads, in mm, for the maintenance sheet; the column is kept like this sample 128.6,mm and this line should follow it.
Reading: 28,mm
